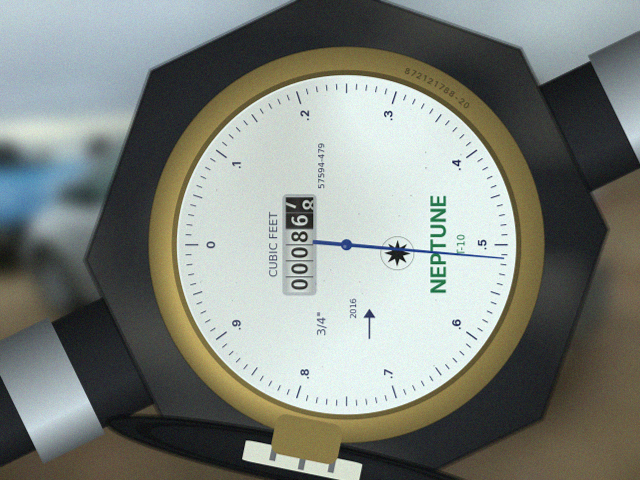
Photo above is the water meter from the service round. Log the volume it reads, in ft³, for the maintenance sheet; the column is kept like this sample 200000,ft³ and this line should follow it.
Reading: 867.51,ft³
